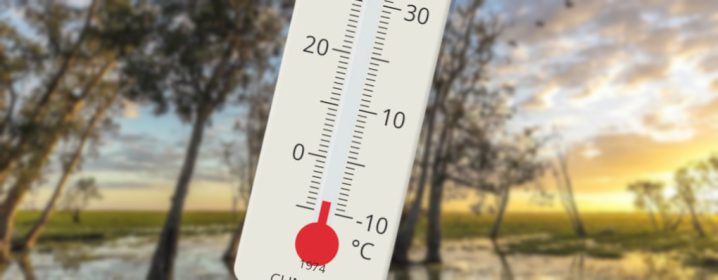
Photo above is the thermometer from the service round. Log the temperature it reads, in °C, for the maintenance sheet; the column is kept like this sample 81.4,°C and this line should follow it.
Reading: -8,°C
